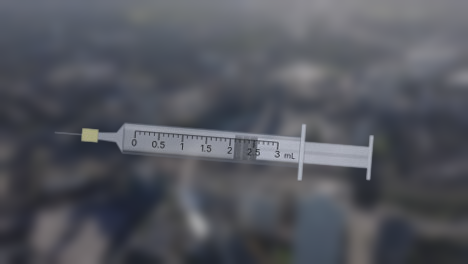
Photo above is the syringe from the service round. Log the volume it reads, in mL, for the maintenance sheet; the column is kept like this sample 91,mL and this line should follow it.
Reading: 2.1,mL
